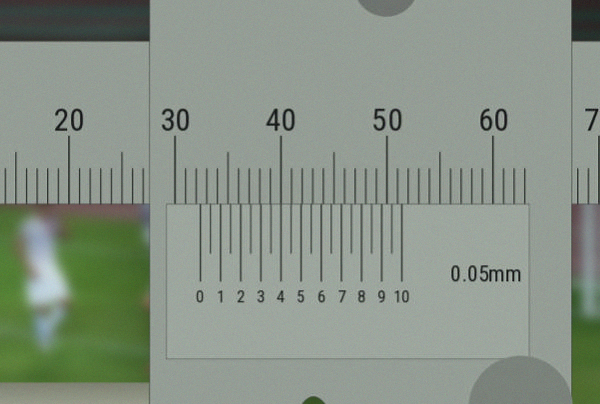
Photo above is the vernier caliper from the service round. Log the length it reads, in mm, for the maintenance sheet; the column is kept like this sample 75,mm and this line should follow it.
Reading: 32.4,mm
